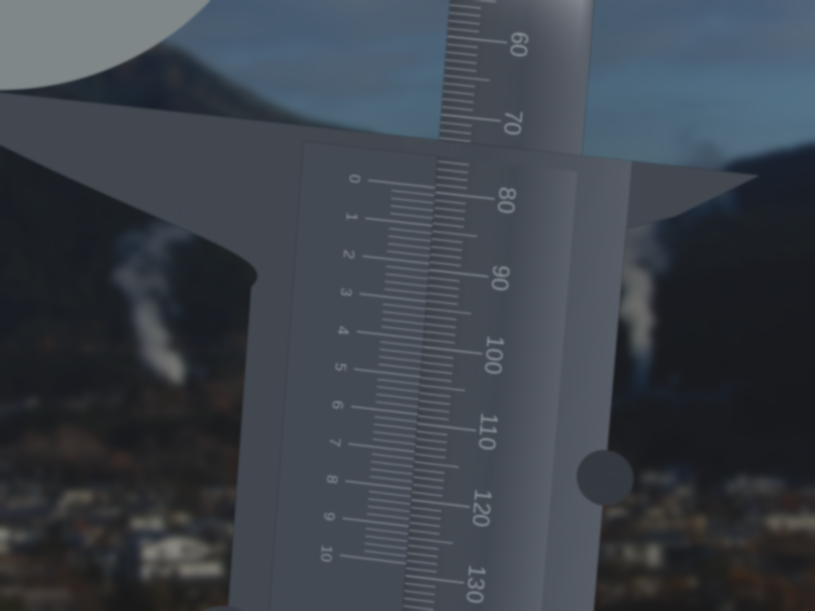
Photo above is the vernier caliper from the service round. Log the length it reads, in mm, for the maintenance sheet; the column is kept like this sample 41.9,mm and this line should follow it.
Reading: 79.4,mm
